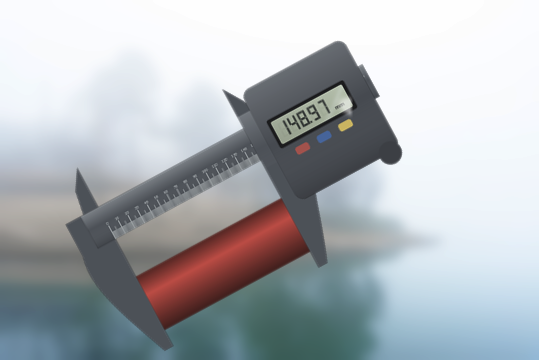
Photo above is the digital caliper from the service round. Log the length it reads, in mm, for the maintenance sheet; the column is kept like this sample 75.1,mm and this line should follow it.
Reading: 148.97,mm
